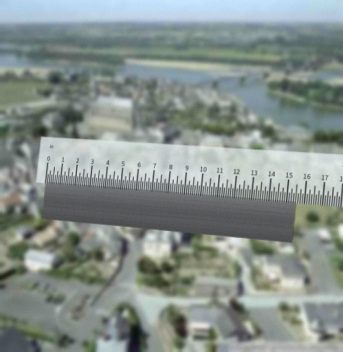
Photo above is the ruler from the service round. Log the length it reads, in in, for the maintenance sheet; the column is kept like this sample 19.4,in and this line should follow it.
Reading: 15.5,in
